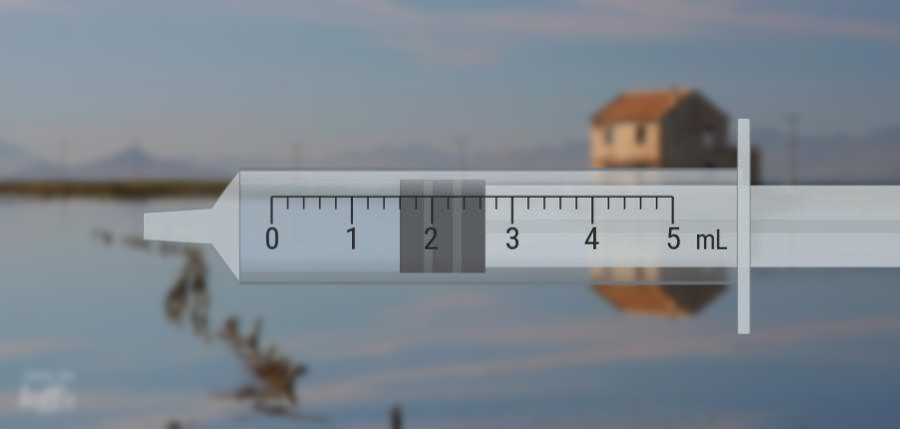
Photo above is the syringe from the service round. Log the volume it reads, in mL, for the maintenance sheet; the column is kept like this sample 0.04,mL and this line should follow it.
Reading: 1.6,mL
